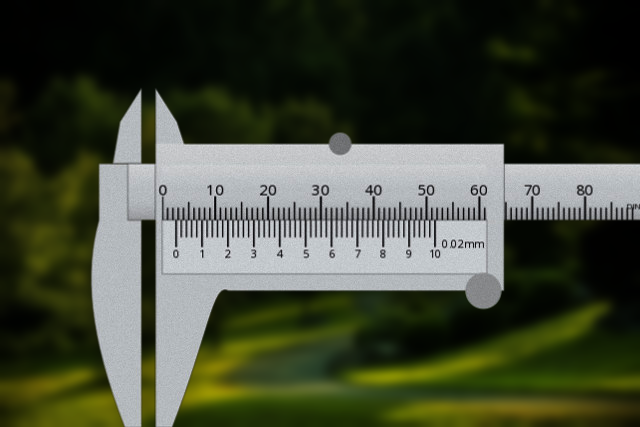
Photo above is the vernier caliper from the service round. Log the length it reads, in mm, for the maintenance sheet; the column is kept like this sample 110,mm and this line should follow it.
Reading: 2.6,mm
